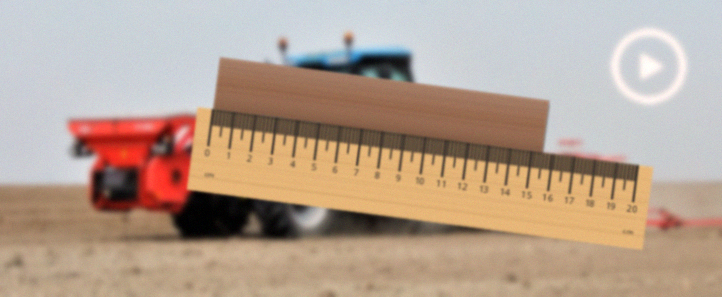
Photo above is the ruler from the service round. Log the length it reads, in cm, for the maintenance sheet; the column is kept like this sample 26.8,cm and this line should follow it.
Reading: 15.5,cm
